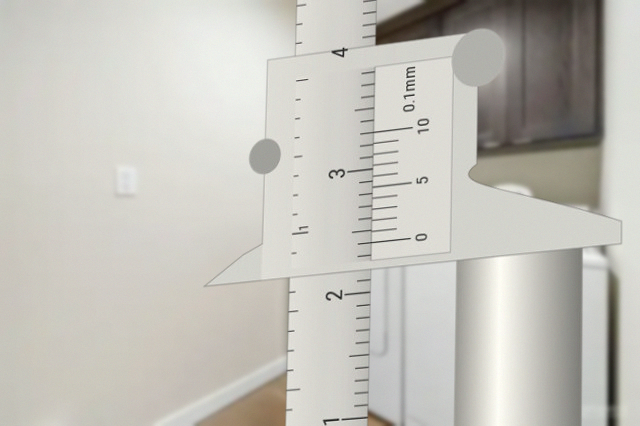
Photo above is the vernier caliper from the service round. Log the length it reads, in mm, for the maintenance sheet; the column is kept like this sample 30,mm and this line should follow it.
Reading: 24.0,mm
